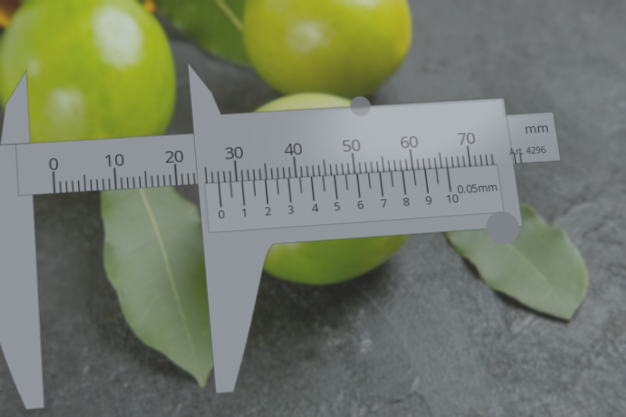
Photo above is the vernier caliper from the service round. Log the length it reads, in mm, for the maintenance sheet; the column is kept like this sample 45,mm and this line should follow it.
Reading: 27.0,mm
